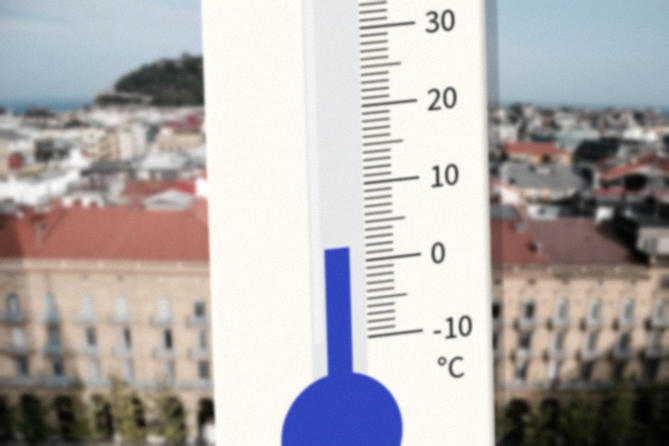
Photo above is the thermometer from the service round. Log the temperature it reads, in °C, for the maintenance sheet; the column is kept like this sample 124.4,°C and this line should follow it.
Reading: 2,°C
